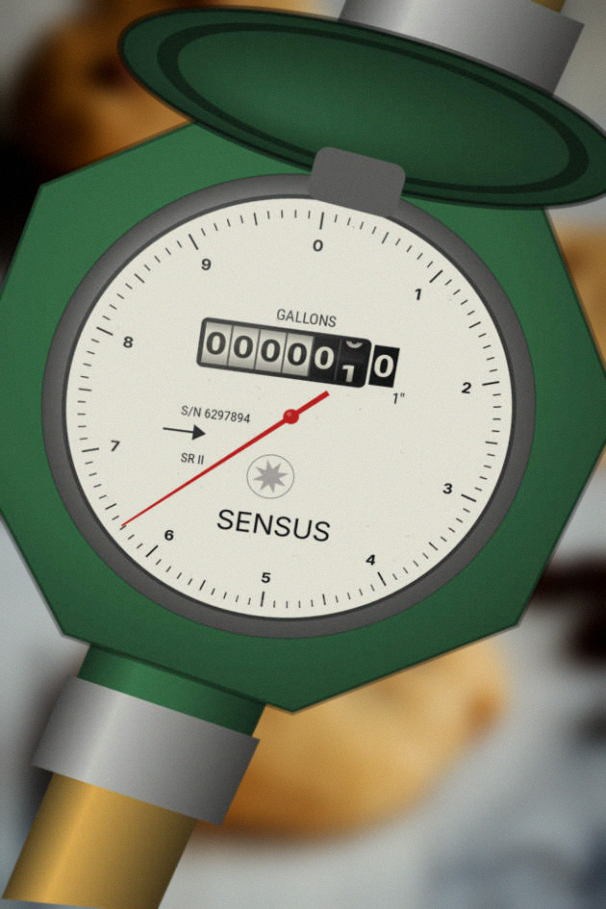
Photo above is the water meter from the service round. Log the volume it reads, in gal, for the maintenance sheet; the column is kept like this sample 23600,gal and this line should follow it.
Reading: 6.3,gal
